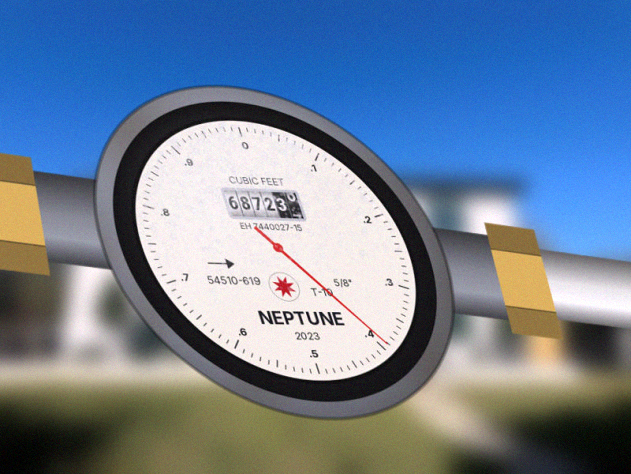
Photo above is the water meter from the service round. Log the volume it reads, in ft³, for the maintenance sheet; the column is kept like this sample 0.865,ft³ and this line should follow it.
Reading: 687236.39,ft³
